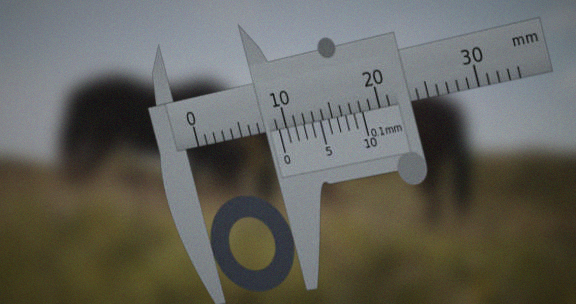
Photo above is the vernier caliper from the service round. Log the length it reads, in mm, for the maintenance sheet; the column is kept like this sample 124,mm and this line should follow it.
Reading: 9.2,mm
